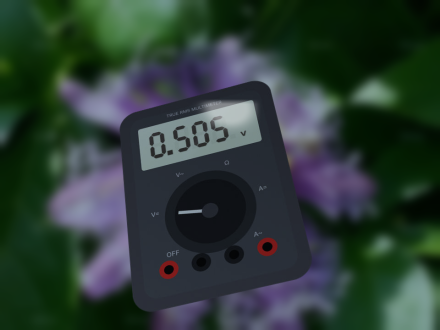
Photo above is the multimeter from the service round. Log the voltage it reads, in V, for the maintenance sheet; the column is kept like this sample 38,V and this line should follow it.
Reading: 0.505,V
